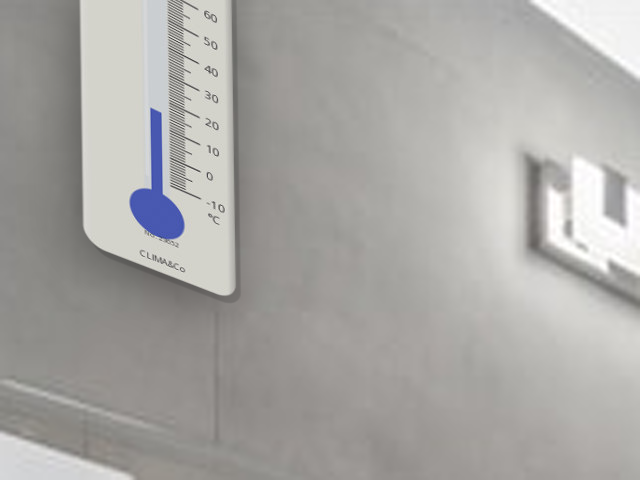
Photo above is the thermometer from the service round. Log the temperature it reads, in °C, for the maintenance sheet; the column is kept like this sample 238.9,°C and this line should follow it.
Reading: 15,°C
